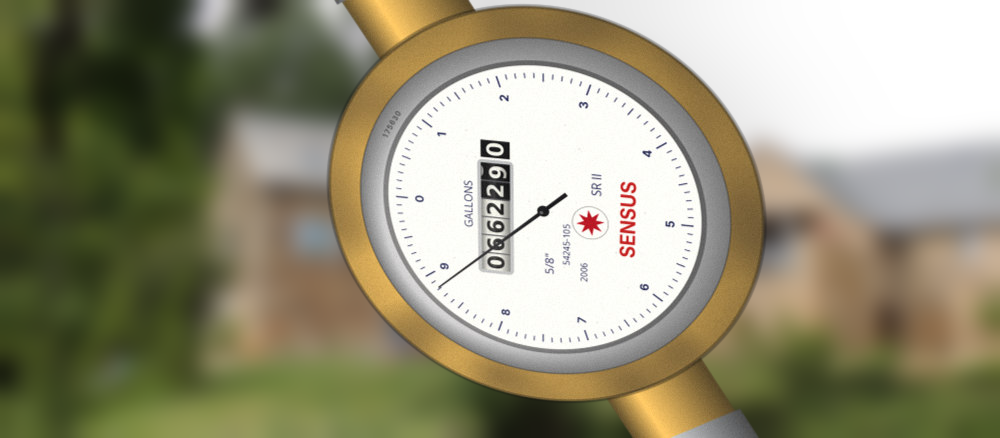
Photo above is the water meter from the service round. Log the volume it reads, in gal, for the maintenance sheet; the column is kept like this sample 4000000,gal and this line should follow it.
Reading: 662288.8,gal
